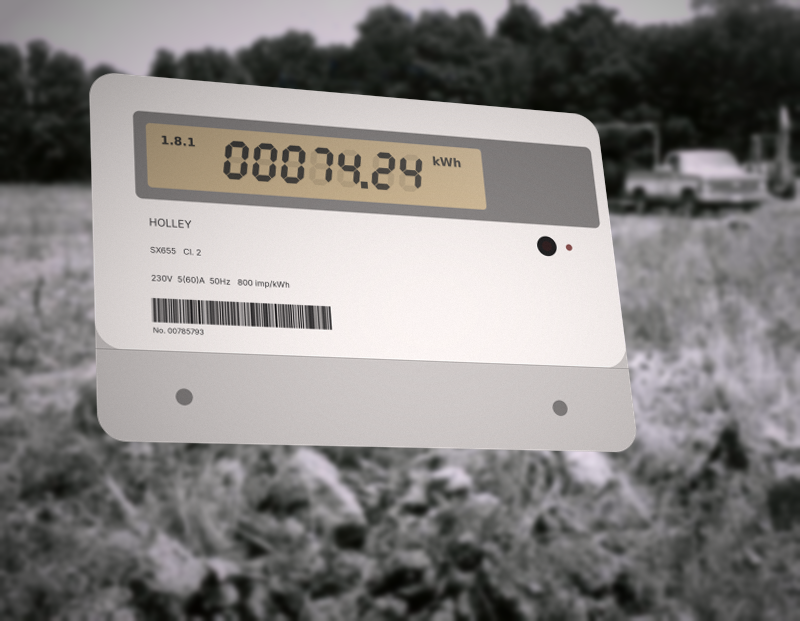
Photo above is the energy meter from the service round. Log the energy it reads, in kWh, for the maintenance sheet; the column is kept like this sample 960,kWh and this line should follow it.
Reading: 74.24,kWh
